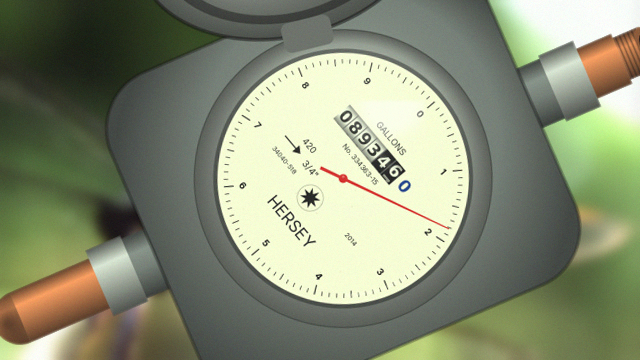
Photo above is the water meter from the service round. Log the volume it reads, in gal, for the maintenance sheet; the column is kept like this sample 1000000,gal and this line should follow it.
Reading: 893461.8,gal
